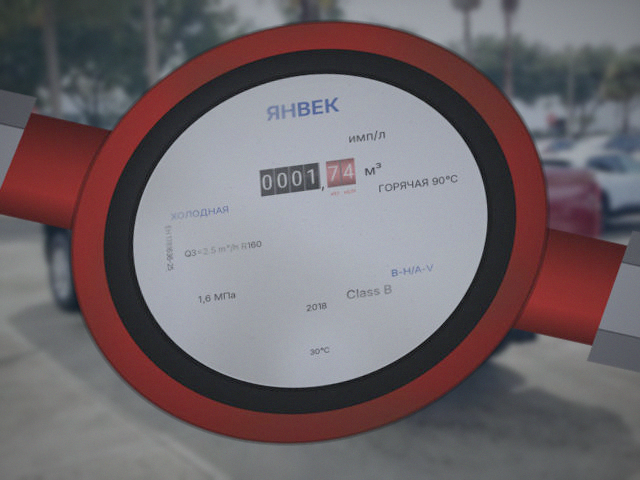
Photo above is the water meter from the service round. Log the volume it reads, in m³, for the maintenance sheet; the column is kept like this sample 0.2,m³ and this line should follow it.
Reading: 1.74,m³
